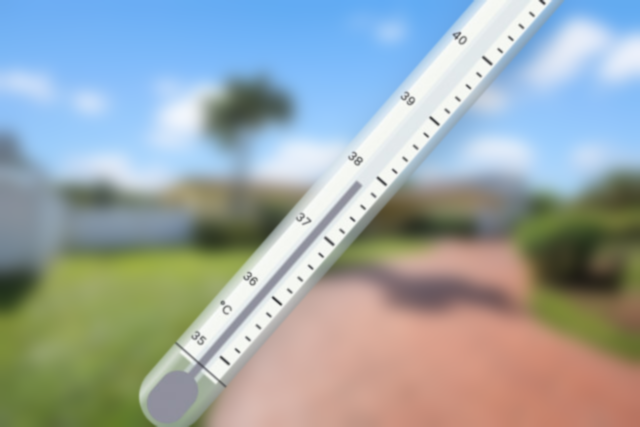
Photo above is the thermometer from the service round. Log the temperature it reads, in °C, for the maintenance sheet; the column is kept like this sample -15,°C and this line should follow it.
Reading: 37.8,°C
